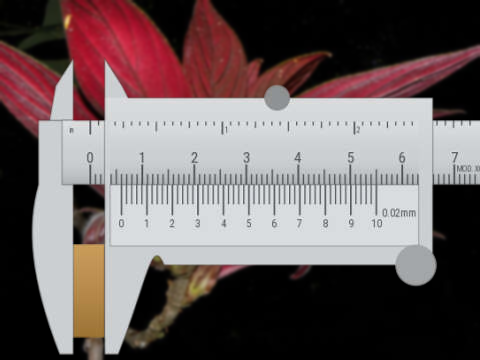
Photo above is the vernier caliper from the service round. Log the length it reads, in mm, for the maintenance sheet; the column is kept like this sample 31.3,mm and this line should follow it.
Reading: 6.0,mm
